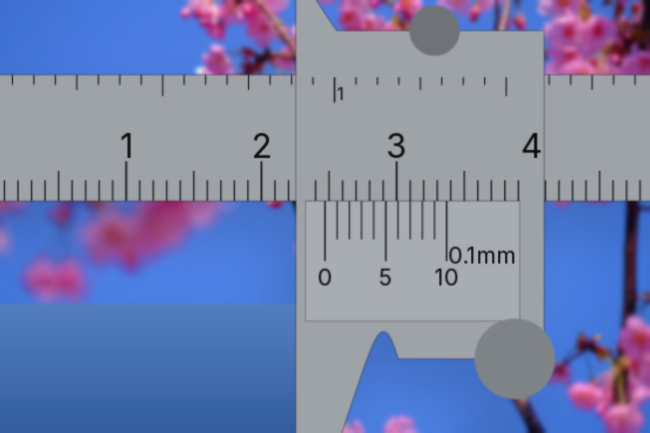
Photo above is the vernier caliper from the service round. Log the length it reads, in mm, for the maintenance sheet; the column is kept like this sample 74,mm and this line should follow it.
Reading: 24.7,mm
